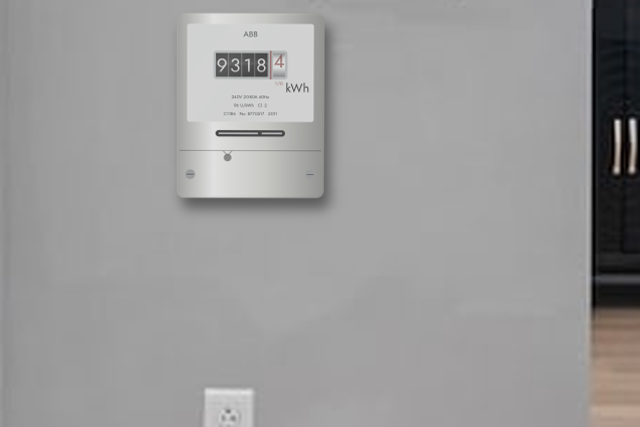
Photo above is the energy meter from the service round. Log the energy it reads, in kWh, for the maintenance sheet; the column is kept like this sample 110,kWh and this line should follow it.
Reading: 9318.4,kWh
